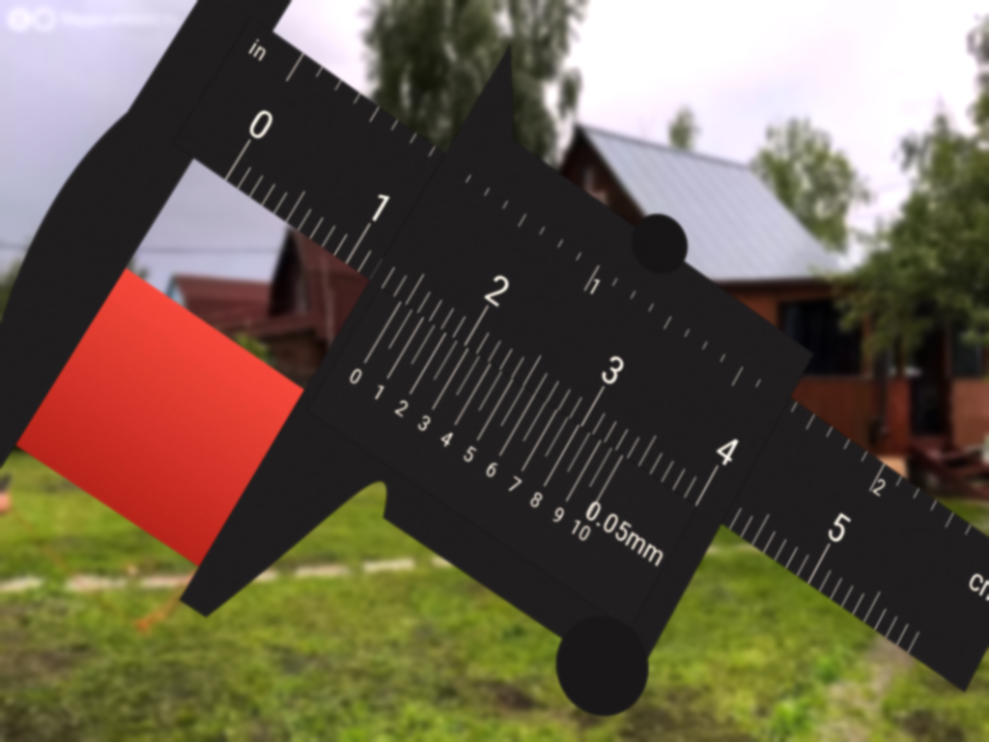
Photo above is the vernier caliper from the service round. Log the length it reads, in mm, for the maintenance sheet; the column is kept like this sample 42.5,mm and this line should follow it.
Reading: 14.6,mm
